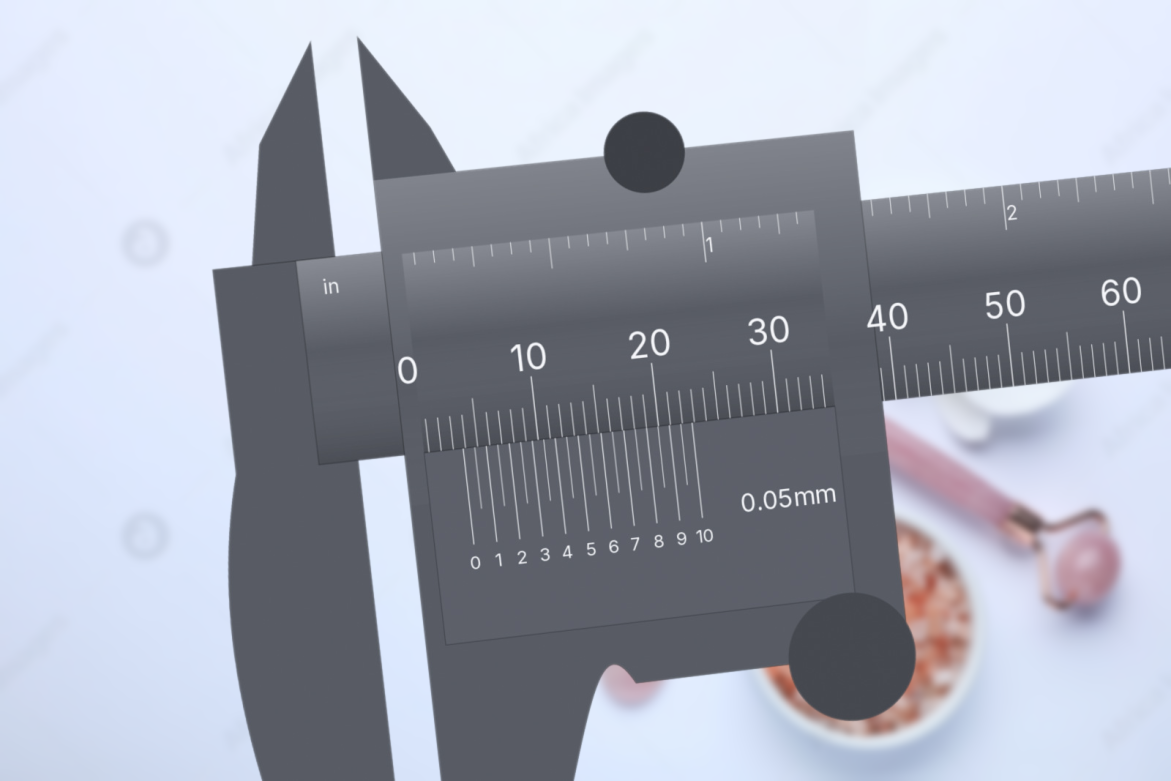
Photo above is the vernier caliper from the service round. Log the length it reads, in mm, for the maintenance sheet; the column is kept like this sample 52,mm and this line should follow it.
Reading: 3.8,mm
